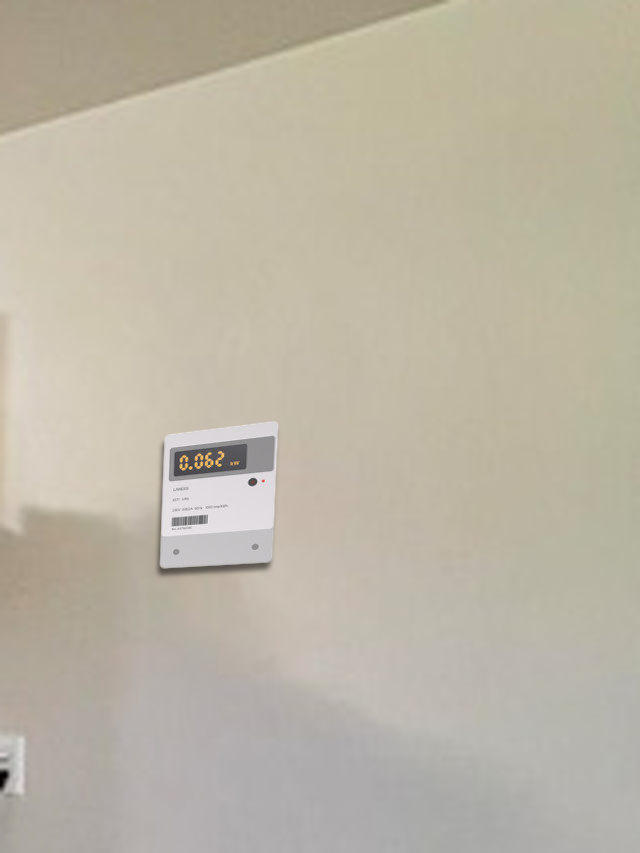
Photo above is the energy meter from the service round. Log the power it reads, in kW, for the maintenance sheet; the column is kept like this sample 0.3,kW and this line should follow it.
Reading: 0.062,kW
